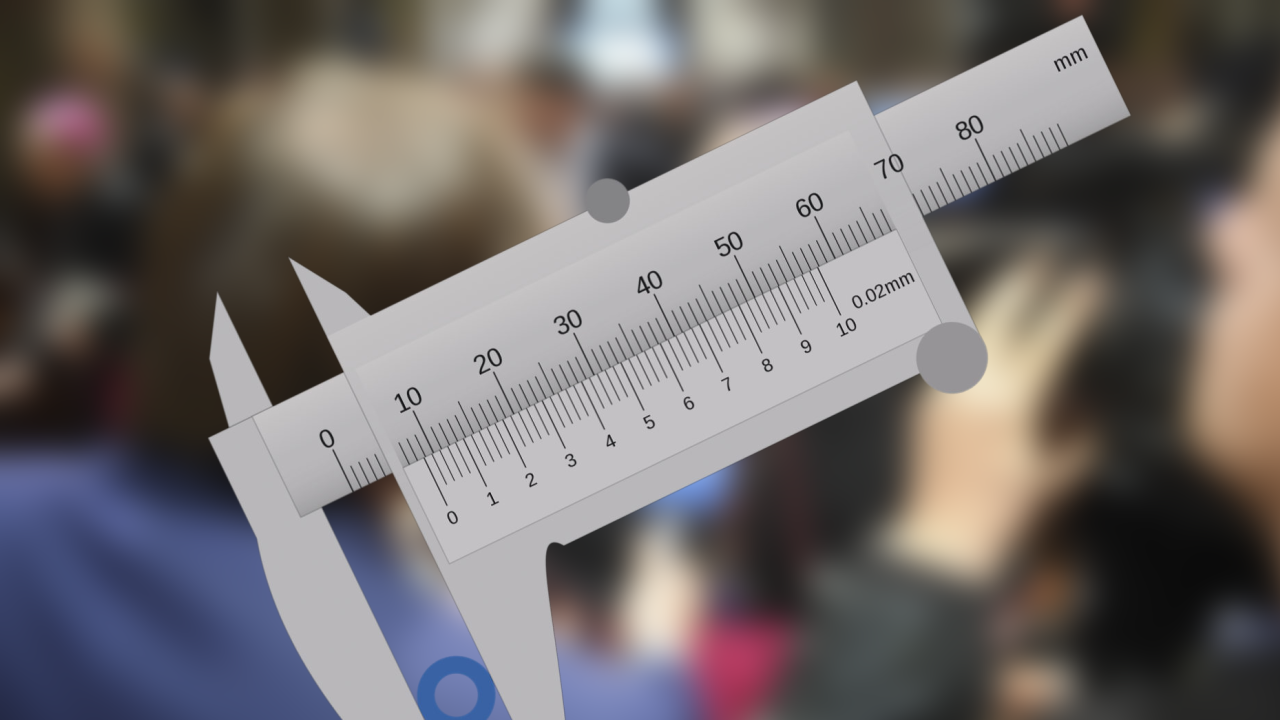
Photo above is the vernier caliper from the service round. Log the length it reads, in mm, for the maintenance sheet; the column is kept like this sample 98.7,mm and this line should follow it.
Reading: 8.8,mm
